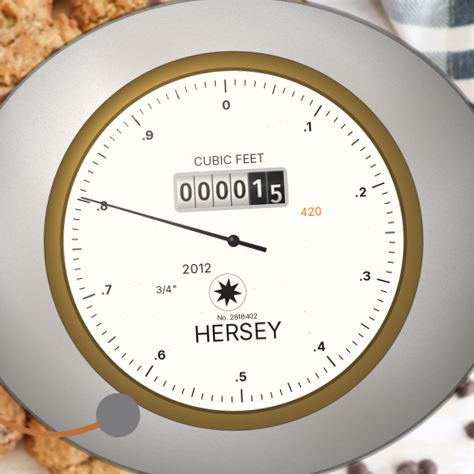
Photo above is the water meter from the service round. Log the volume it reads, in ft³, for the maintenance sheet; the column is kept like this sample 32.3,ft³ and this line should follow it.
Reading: 14.80,ft³
